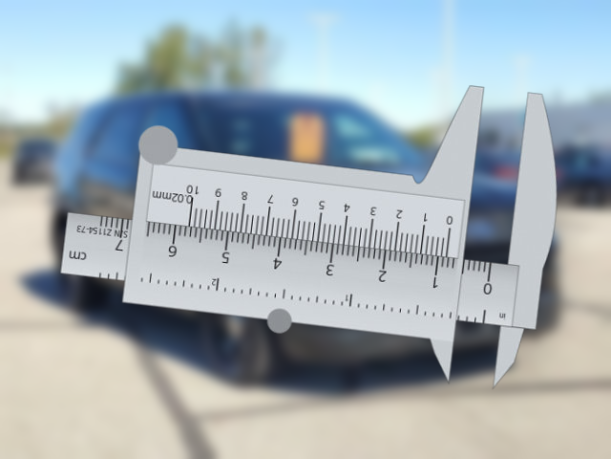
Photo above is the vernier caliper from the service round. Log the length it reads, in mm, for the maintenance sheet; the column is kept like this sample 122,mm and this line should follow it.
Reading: 8.4,mm
